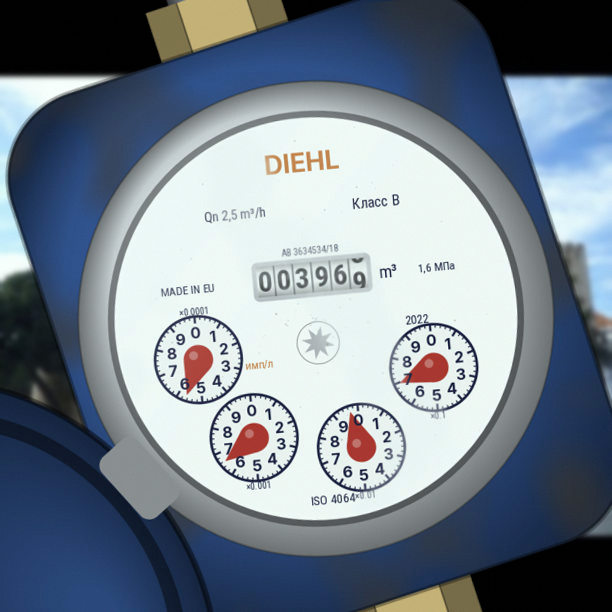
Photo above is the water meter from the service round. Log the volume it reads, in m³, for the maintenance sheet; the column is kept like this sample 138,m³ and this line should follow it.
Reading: 3968.6965,m³
